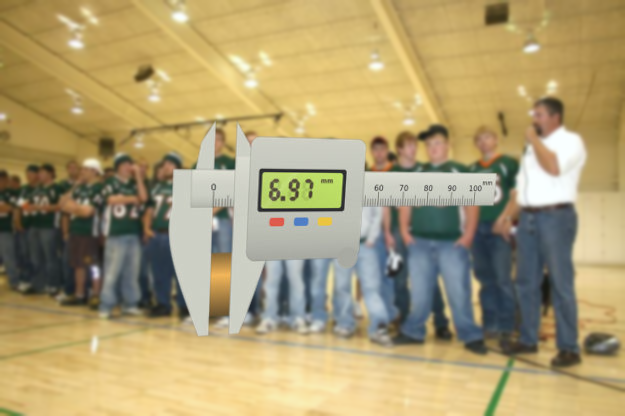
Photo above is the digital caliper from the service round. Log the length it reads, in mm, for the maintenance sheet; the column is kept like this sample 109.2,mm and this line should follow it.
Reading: 6.97,mm
